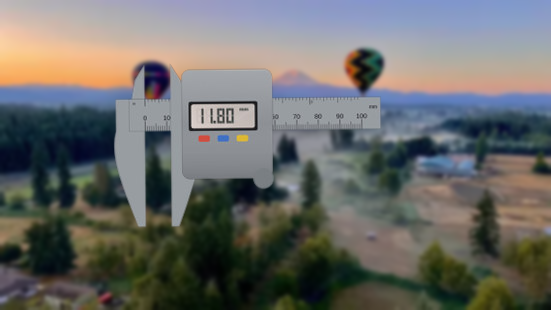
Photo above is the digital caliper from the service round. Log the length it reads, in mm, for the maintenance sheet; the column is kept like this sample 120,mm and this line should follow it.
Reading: 11.80,mm
